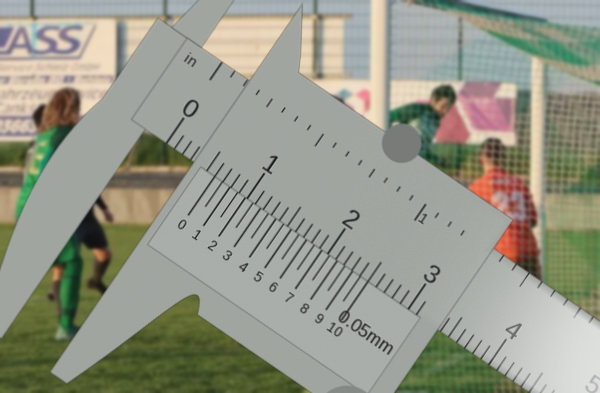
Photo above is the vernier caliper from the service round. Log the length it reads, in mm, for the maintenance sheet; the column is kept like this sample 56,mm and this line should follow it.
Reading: 6.0,mm
